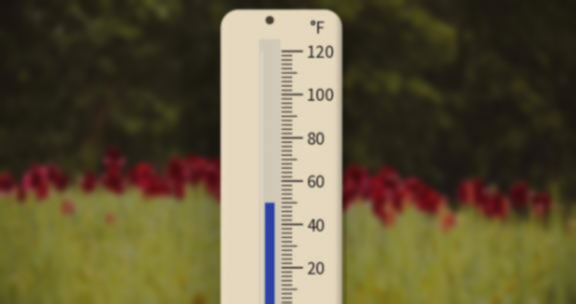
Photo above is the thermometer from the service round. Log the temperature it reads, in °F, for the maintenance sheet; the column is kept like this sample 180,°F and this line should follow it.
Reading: 50,°F
